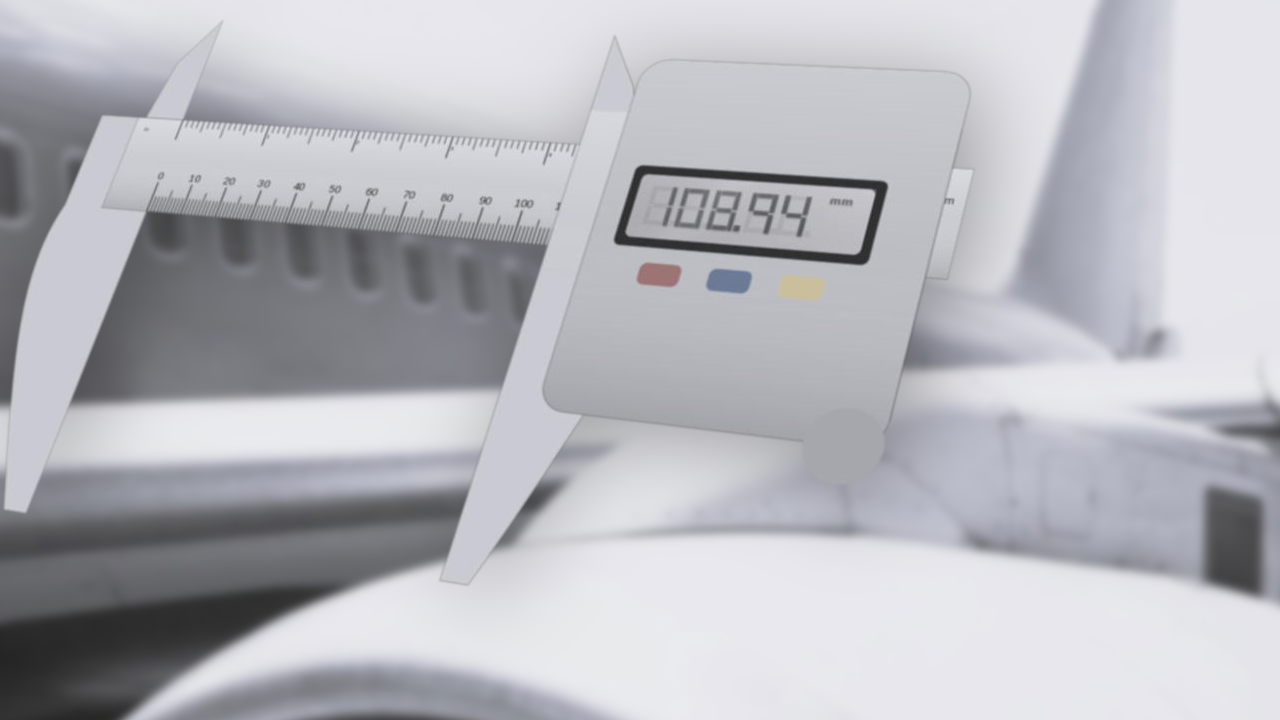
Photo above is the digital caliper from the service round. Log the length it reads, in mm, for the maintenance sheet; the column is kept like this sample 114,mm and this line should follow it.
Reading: 108.94,mm
